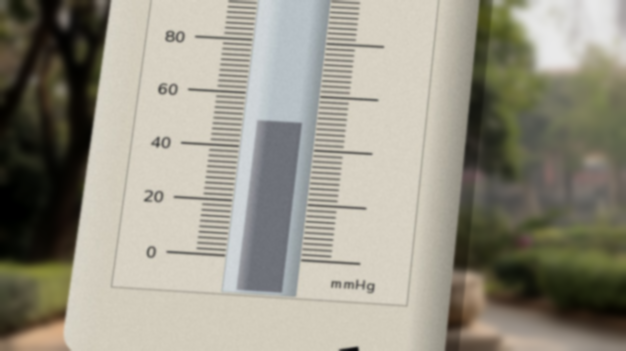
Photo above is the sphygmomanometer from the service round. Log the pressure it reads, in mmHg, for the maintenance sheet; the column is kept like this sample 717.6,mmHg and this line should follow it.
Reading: 50,mmHg
